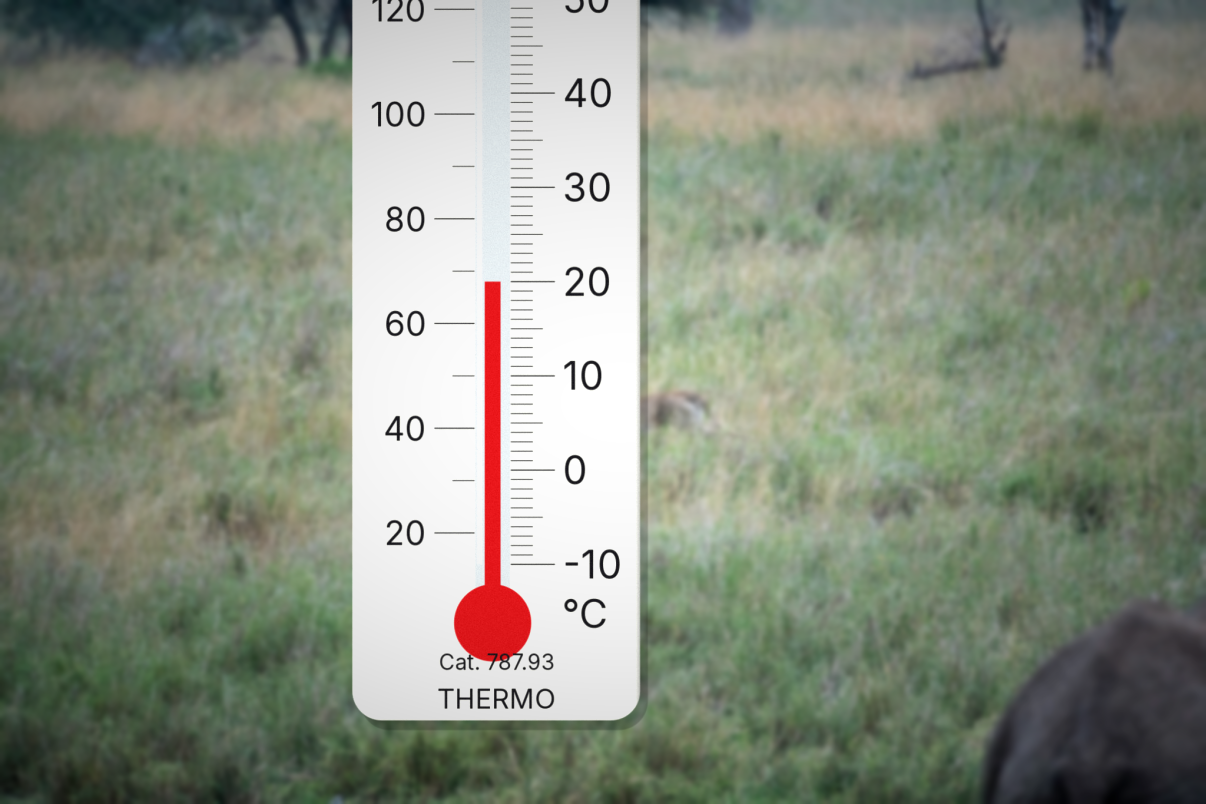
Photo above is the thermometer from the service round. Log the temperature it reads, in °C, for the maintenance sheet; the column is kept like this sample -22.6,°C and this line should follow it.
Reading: 20,°C
